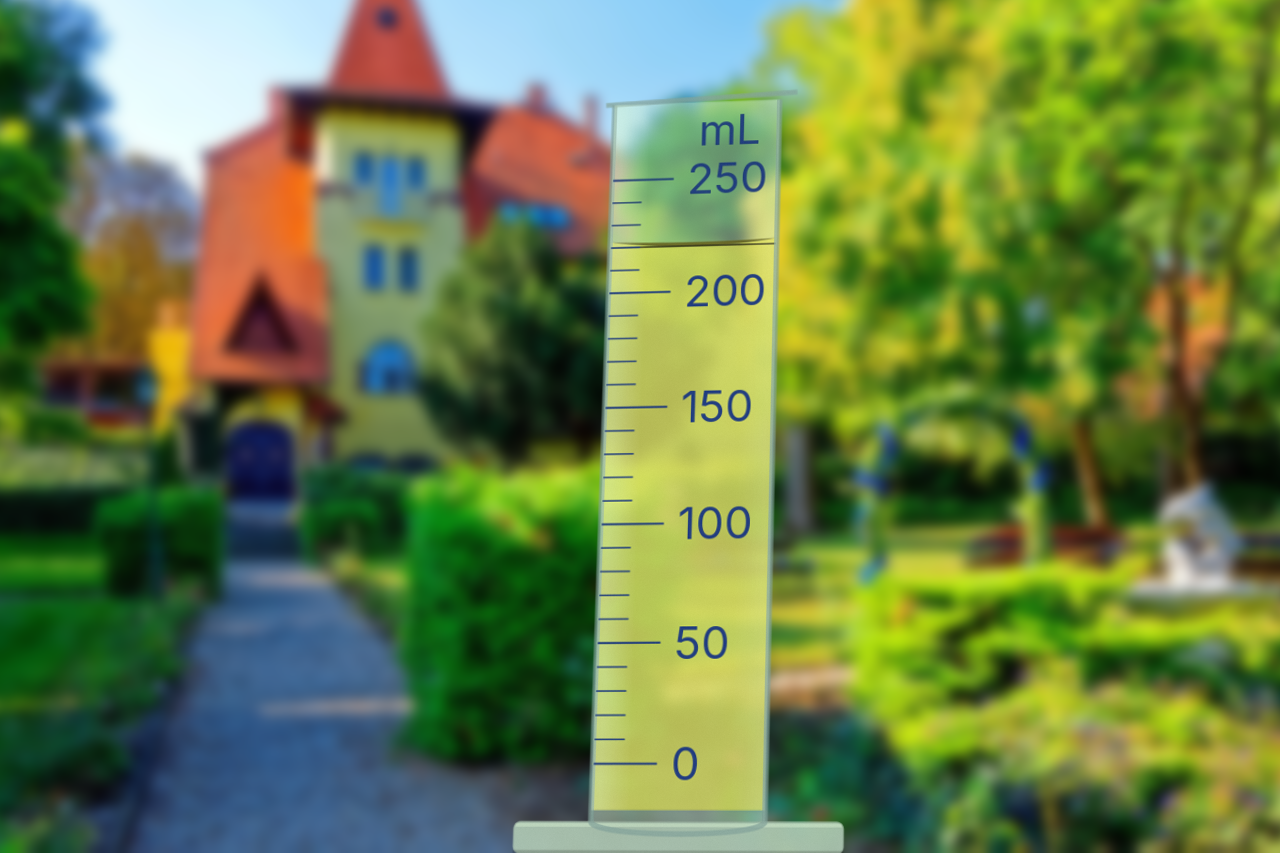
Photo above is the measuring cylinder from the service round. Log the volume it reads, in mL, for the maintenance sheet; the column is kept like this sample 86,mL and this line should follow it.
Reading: 220,mL
